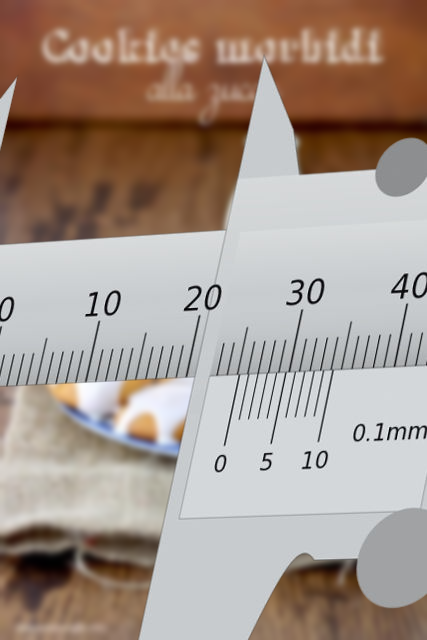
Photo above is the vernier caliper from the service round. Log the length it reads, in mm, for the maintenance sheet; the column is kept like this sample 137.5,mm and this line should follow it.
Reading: 25.2,mm
